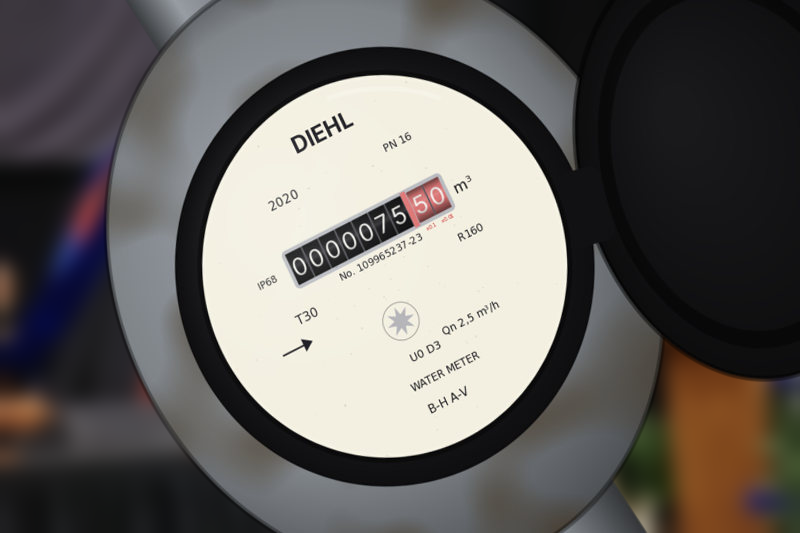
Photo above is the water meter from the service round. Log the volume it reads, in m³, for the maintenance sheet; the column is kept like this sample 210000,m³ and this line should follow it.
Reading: 75.50,m³
